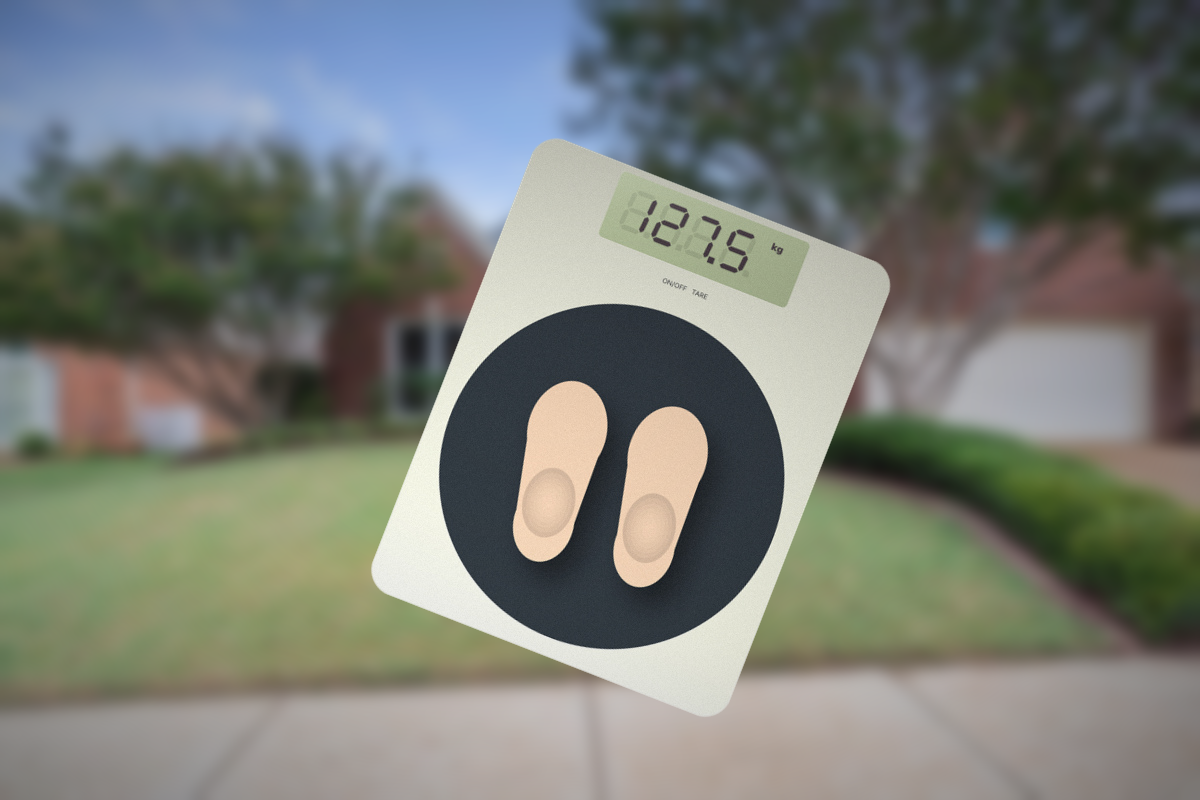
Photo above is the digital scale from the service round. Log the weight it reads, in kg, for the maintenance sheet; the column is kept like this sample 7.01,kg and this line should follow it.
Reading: 127.5,kg
